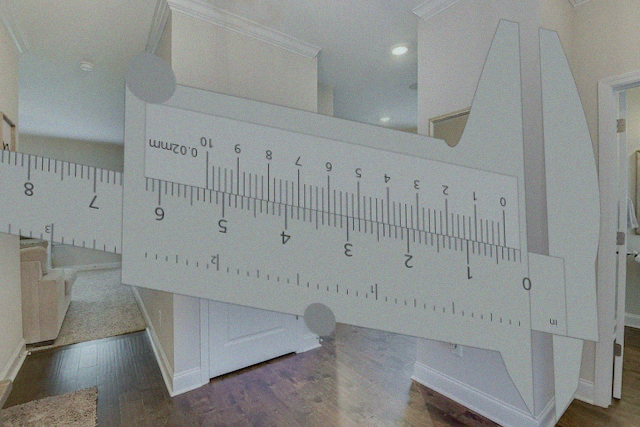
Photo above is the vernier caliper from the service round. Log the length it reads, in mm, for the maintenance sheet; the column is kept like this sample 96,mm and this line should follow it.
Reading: 3.6,mm
